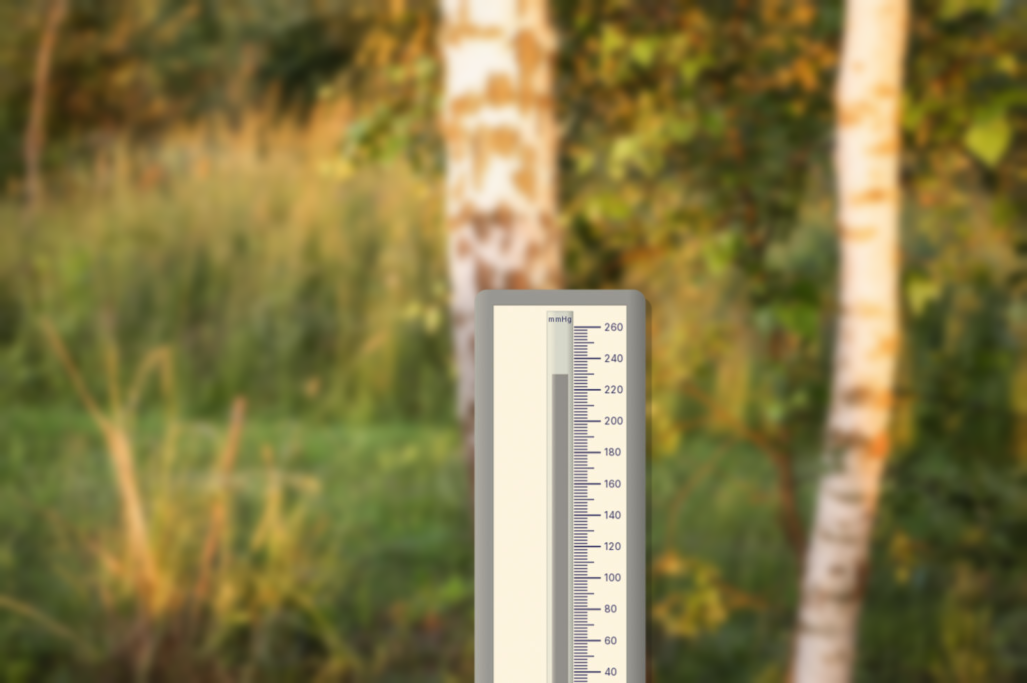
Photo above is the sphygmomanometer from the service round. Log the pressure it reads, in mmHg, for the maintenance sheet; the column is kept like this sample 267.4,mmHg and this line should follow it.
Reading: 230,mmHg
